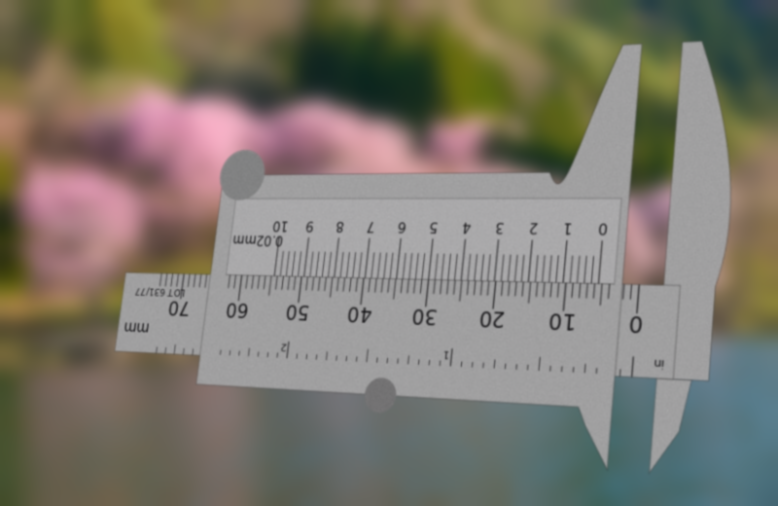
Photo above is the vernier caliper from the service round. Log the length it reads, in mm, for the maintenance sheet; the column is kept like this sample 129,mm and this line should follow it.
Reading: 5.5,mm
